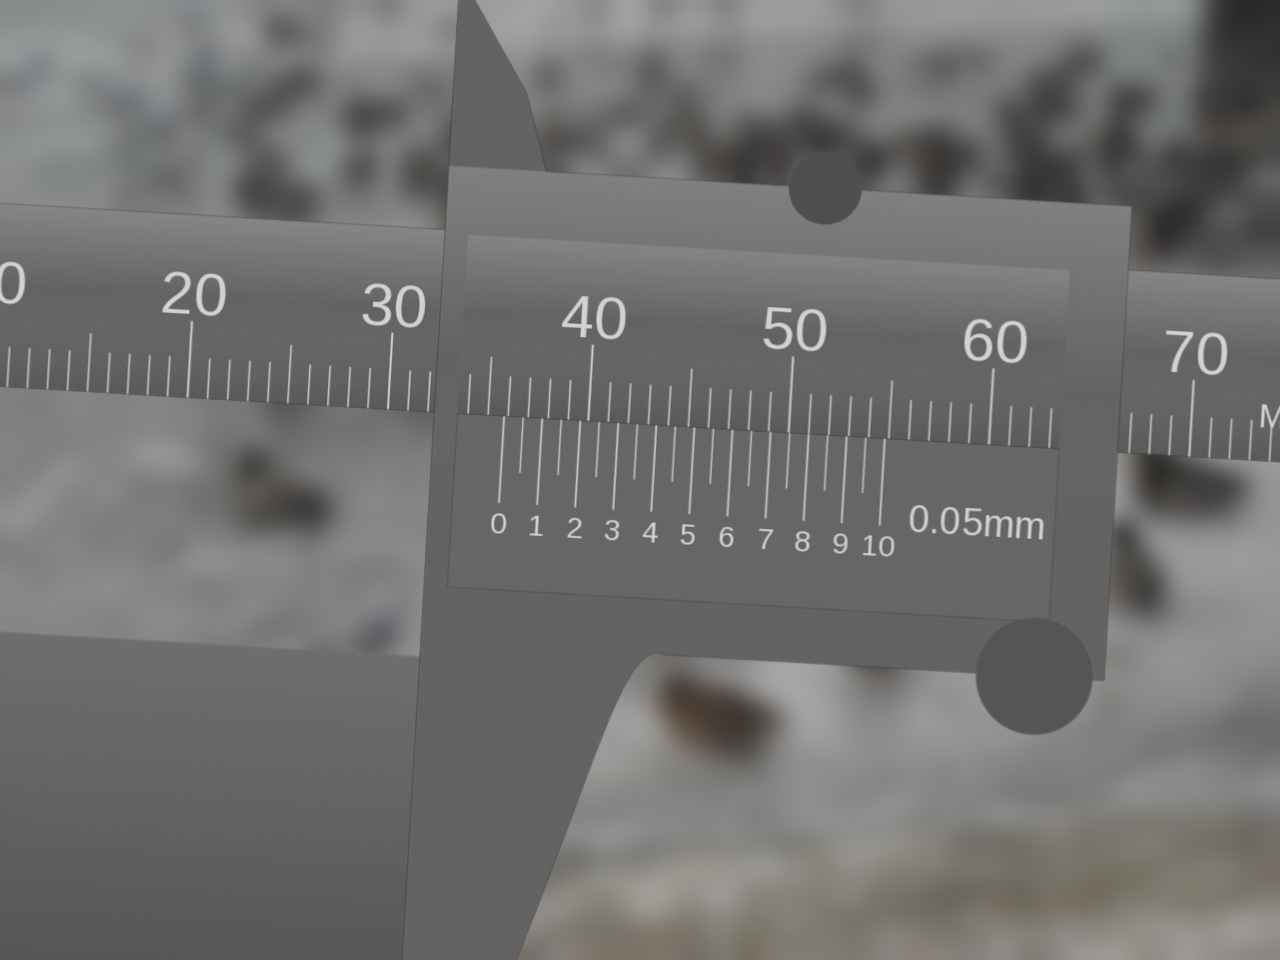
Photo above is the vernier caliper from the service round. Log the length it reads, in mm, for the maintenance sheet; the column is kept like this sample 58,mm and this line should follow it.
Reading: 35.8,mm
